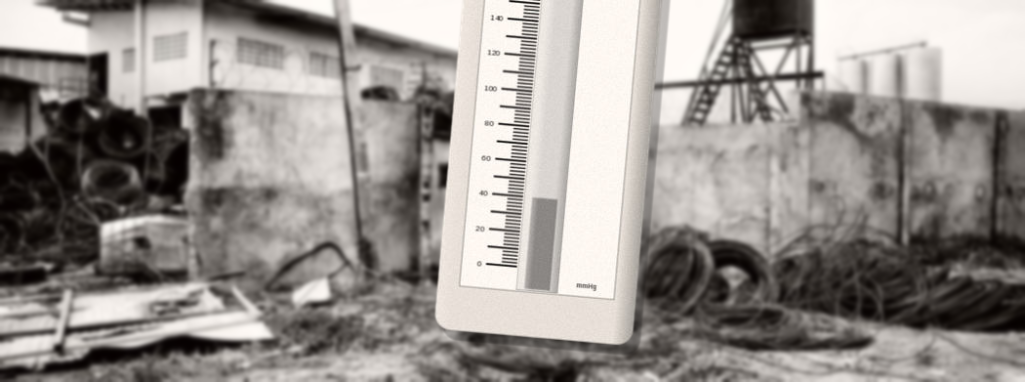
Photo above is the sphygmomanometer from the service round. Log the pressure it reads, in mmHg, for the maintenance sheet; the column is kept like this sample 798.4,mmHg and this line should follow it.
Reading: 40,mmHg
